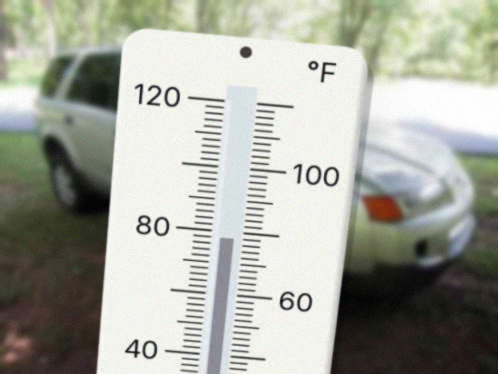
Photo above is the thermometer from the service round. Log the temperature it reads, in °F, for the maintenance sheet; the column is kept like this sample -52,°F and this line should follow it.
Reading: 78,°F
